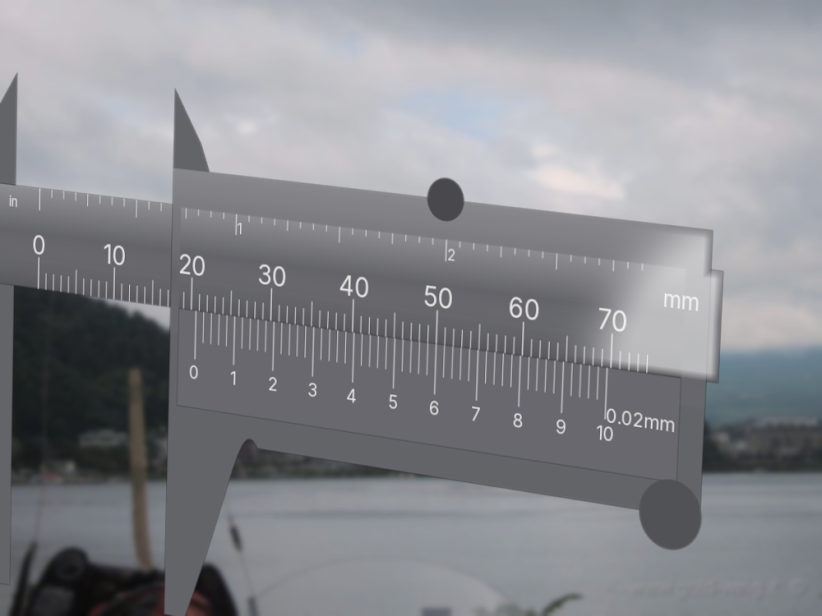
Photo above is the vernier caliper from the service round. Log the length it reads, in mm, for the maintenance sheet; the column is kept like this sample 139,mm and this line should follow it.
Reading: 20.6,mm
